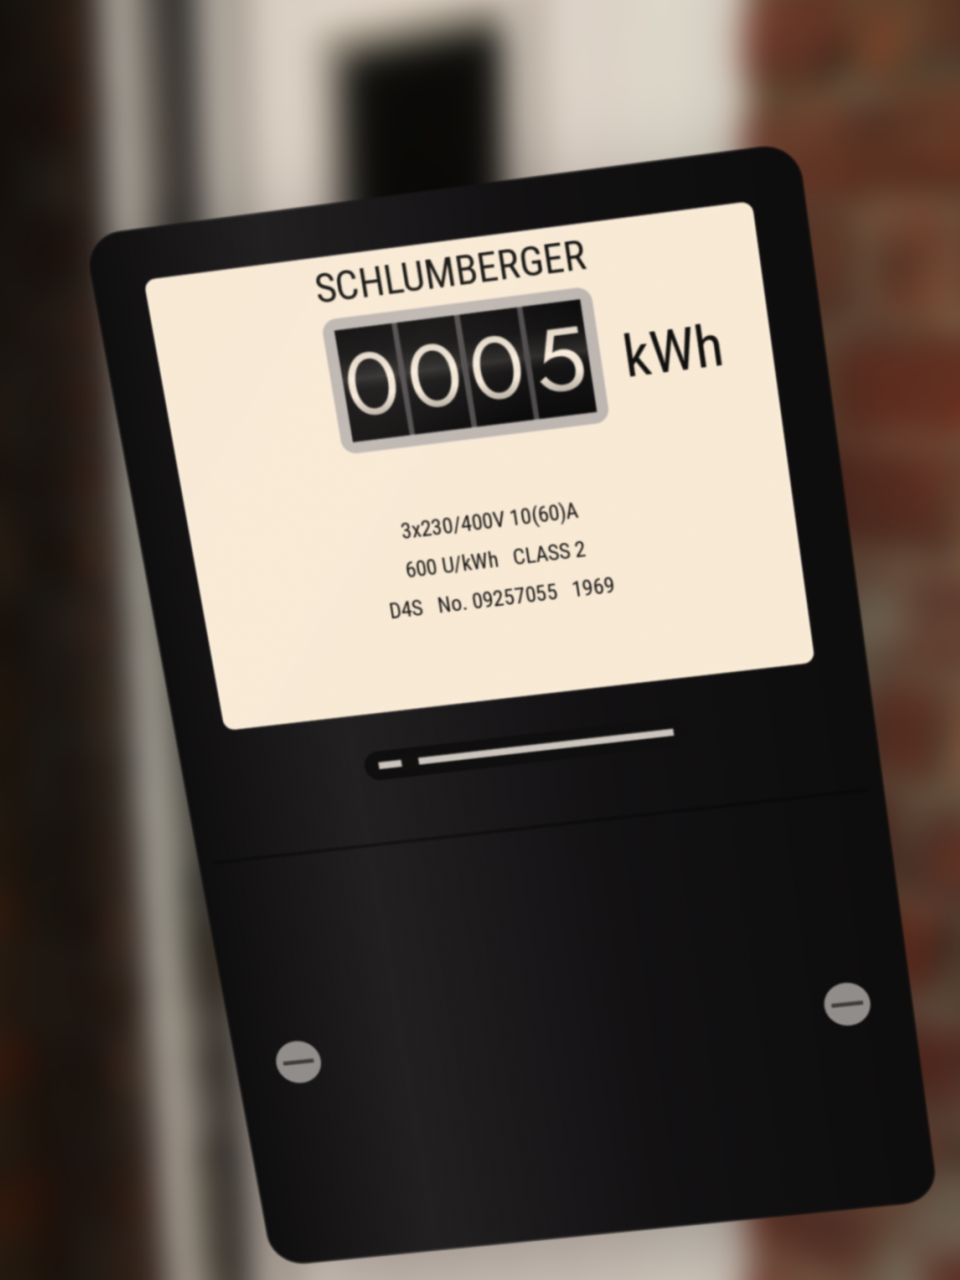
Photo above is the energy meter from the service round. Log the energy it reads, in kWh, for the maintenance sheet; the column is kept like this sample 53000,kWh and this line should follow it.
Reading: 5,kWh
